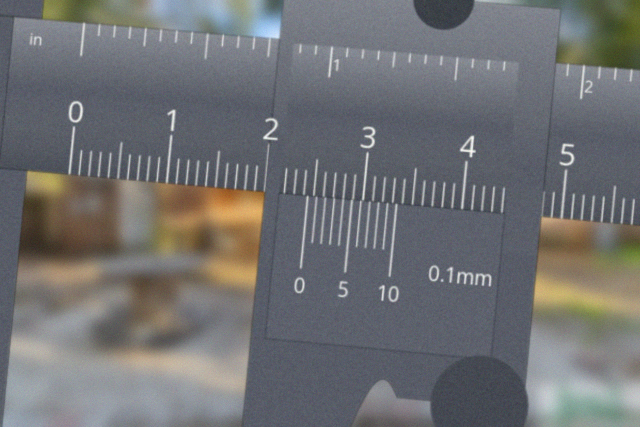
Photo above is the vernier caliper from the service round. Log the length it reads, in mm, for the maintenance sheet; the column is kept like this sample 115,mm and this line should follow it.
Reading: 24.4,mm
